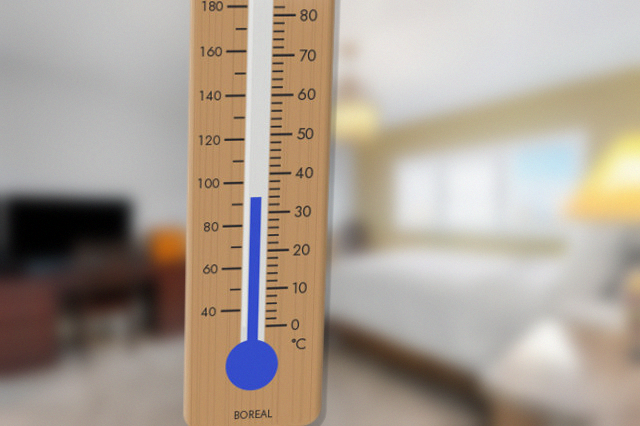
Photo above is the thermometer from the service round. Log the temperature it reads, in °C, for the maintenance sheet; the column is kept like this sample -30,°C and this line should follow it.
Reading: 34,°C
